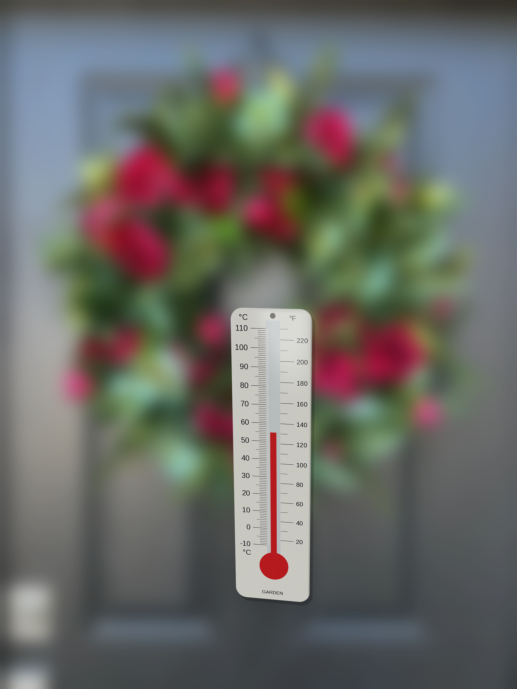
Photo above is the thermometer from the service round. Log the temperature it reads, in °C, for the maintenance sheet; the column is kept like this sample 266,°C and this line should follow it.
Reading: 55,°C
